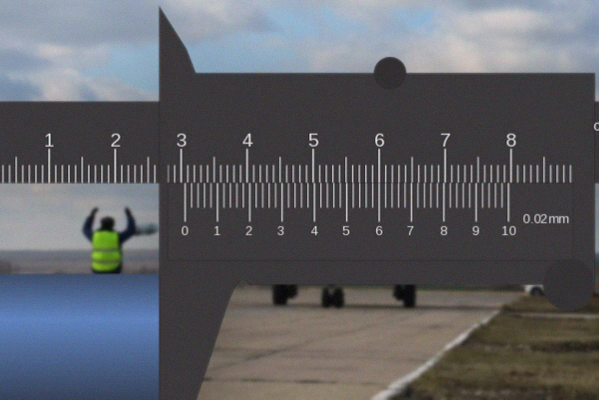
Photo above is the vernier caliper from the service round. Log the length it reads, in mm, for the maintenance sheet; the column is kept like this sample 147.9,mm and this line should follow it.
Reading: 30.6,mm
